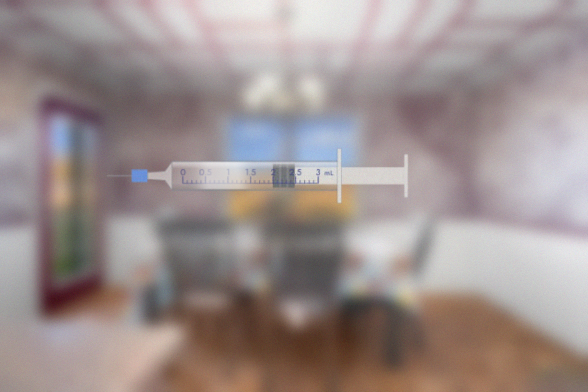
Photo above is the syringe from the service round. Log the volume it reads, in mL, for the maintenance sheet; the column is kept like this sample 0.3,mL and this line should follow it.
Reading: 2,mL
